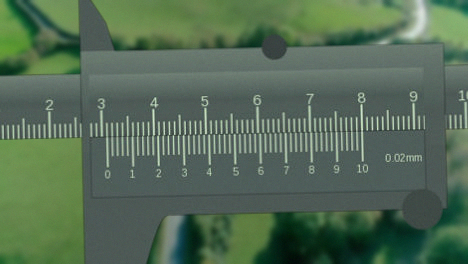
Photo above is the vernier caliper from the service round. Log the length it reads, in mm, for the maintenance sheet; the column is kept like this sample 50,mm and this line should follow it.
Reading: 31.0,mm
